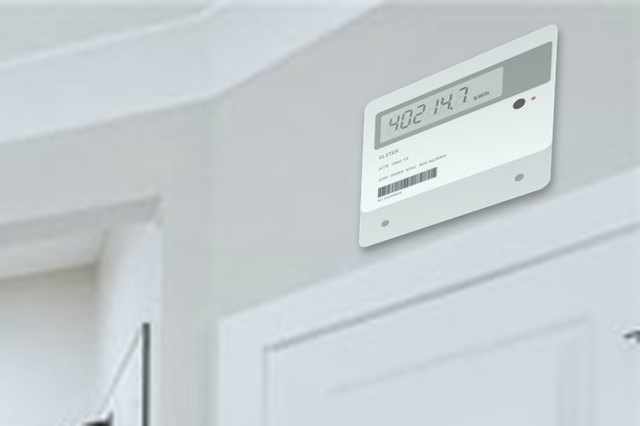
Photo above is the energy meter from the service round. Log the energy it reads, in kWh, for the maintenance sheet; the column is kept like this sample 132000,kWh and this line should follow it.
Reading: 40214.7,kWh
